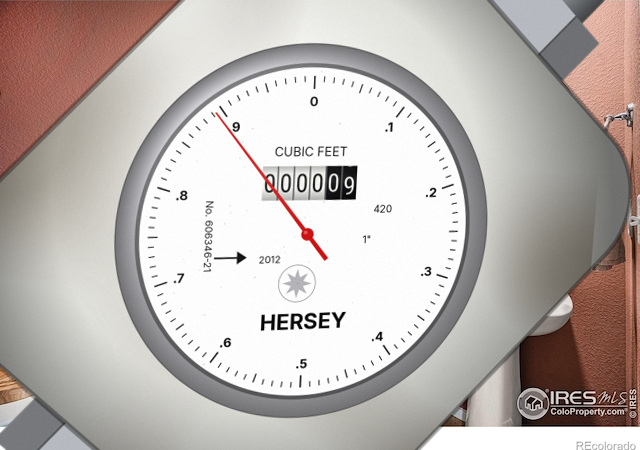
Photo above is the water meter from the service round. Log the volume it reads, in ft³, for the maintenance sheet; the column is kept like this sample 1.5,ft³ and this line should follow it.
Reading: 8.89,ft³
